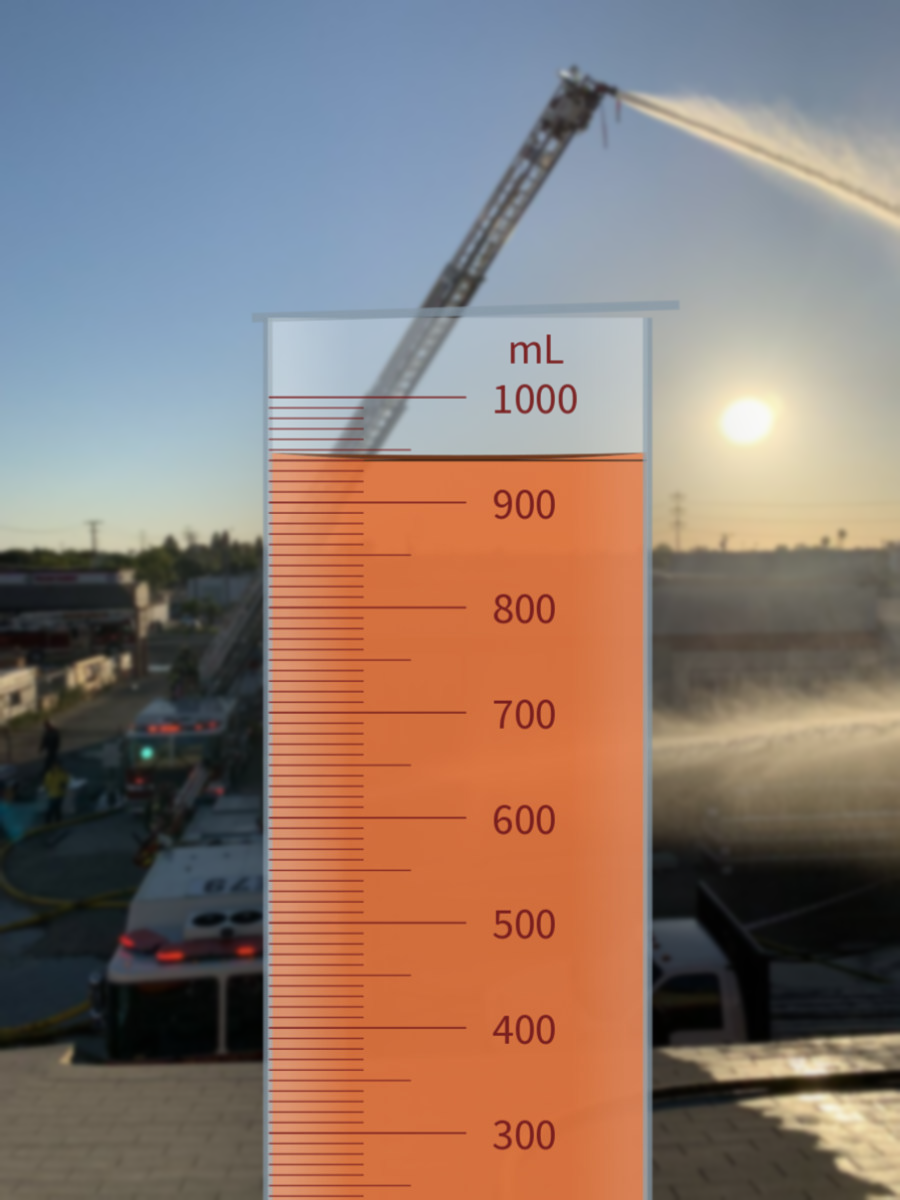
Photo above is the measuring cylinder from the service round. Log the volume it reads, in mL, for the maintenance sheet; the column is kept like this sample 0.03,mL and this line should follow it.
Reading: 940,mL
